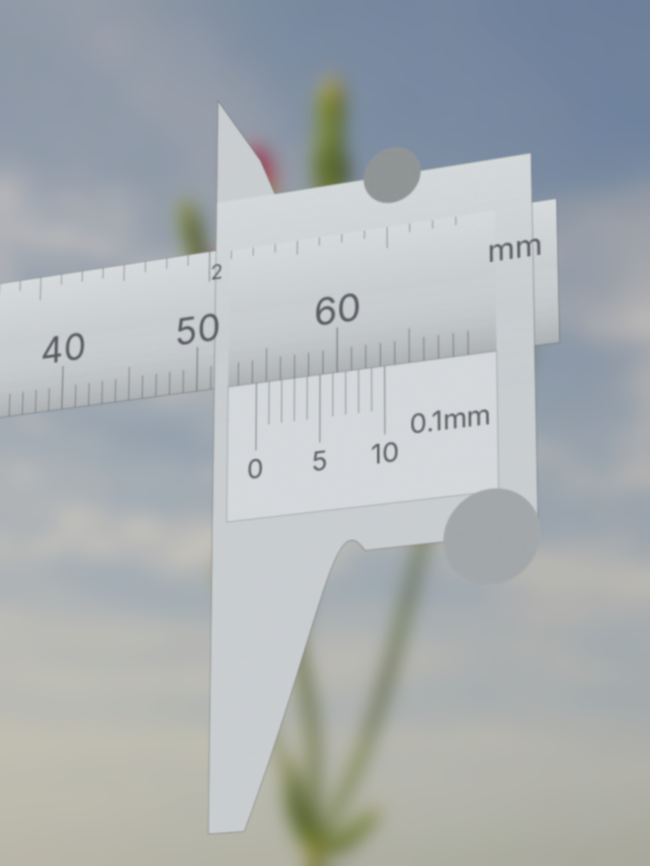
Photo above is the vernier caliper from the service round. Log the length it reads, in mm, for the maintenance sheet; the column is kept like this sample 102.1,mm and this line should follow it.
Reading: 54.3,mm
